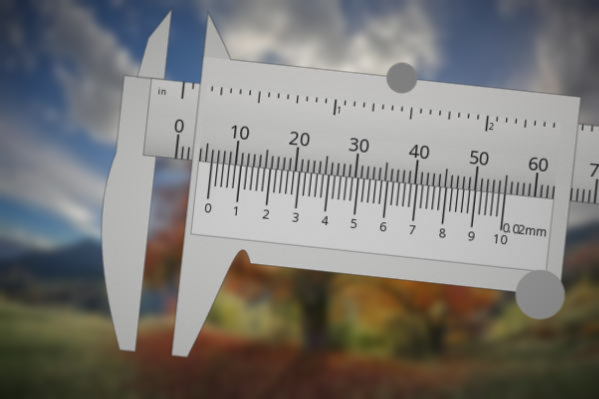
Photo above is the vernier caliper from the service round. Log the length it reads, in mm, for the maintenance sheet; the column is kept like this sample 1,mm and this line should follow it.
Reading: 6.0,mm
